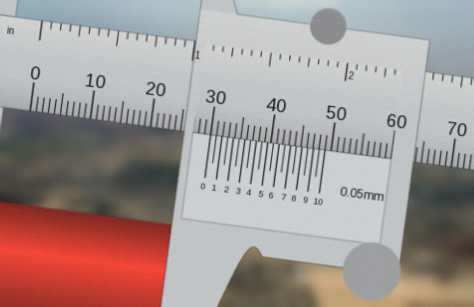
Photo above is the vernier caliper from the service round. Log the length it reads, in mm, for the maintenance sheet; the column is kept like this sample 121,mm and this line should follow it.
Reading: 30.0,mm
